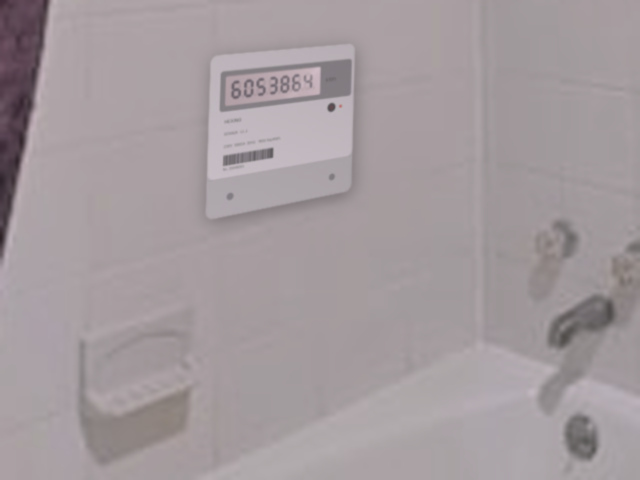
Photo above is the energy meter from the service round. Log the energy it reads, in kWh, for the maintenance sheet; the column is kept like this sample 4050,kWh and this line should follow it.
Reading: 6053864,kWh
